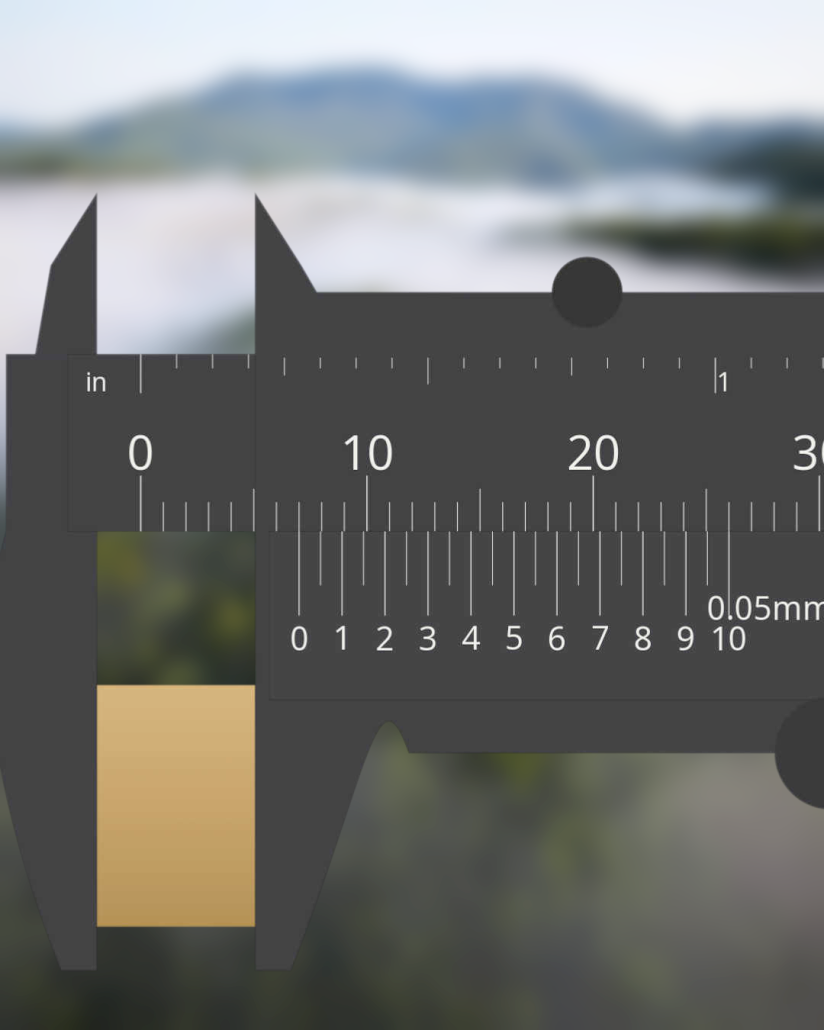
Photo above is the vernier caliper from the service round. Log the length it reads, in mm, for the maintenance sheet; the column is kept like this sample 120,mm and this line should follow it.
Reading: 7.00,mm
